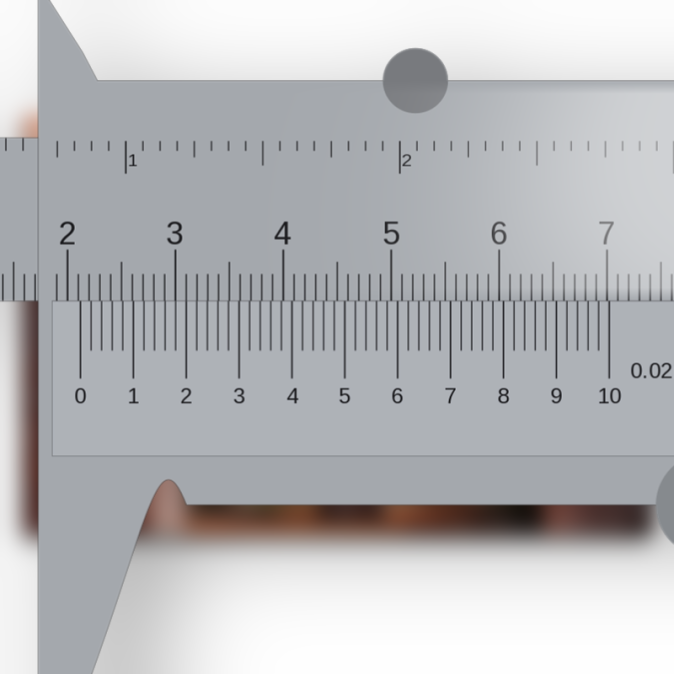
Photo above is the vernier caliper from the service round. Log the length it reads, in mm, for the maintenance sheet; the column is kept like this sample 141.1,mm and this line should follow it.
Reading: 21.2,mm
